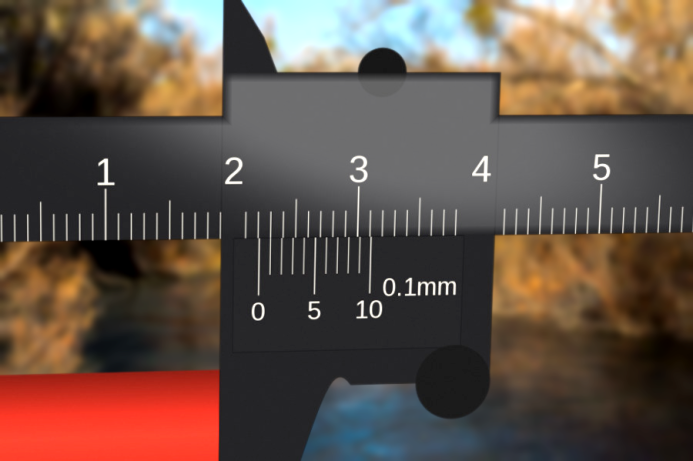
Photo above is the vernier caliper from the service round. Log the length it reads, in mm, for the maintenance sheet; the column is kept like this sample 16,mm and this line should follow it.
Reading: 22.1,mm
